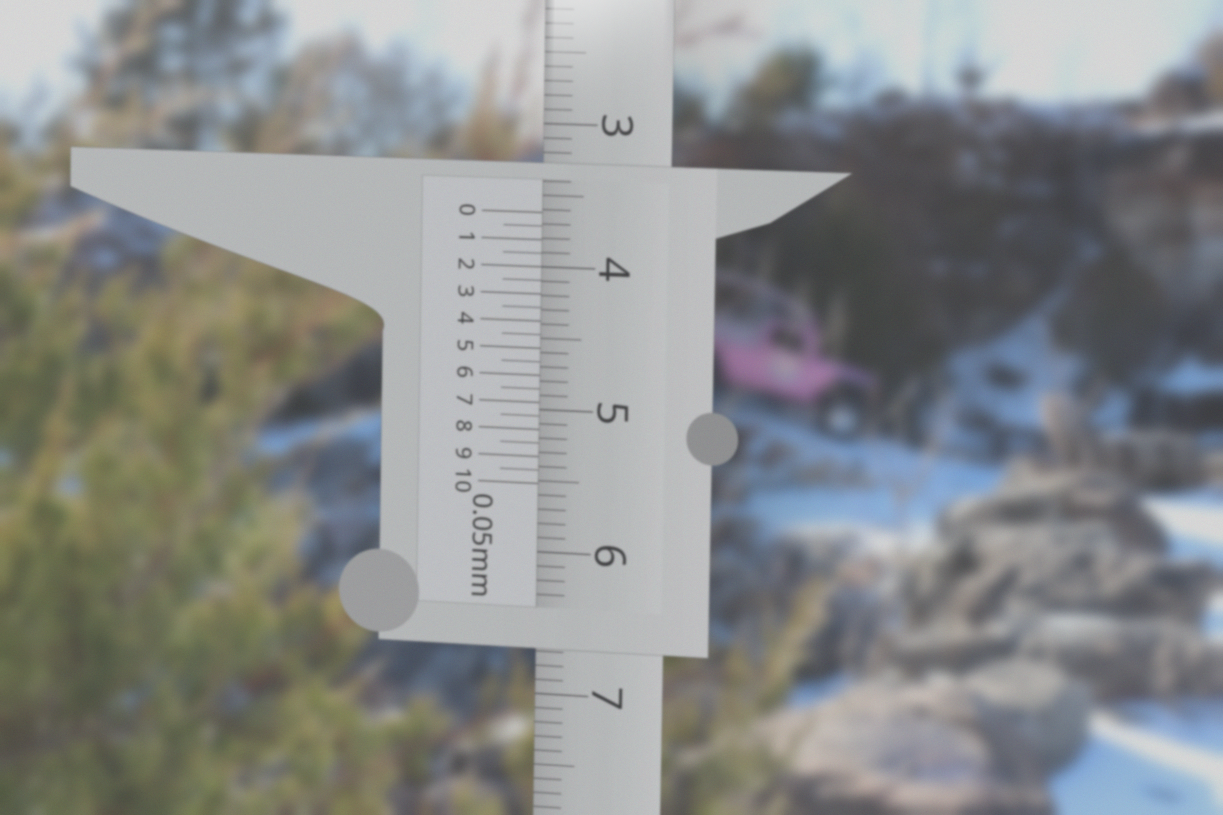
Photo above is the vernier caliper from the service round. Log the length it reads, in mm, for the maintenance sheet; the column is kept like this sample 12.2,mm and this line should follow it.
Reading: 36.2,mm
